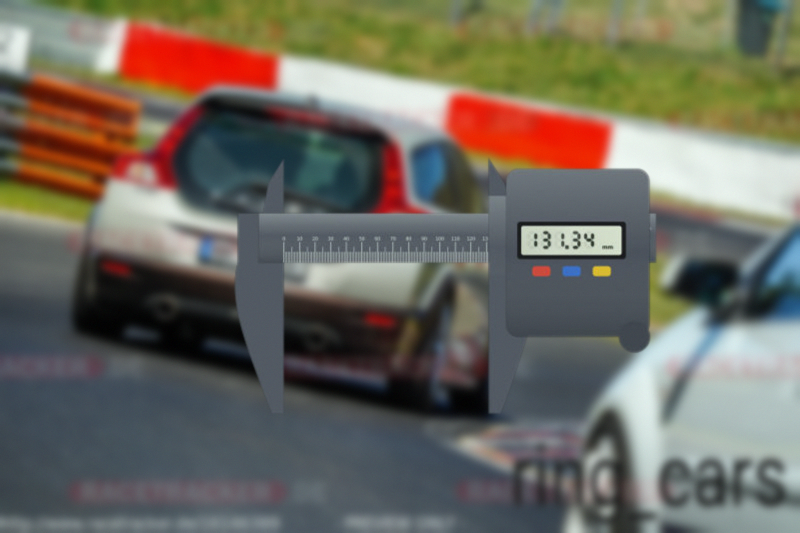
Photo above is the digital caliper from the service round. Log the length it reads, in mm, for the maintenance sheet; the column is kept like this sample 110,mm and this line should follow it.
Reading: 131.34,mm
